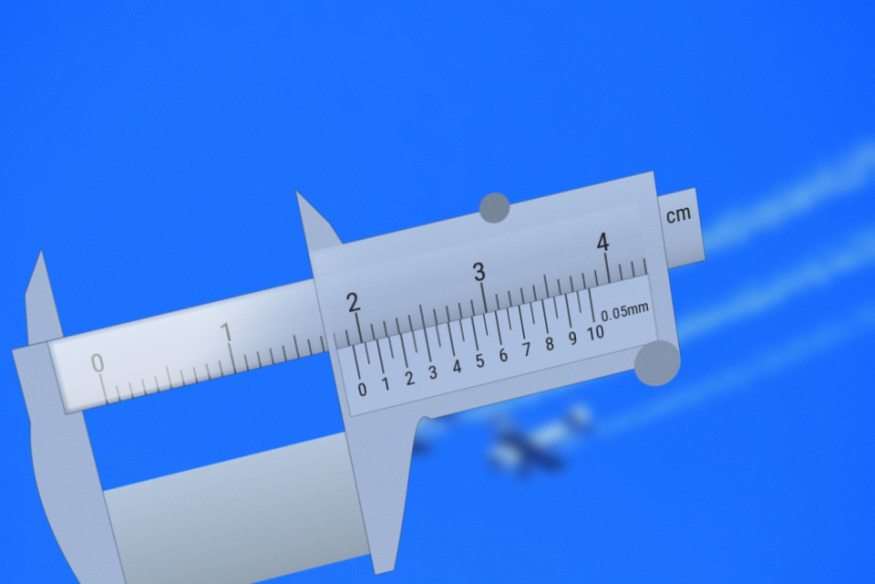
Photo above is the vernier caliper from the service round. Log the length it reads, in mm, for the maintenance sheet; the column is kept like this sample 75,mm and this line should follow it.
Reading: 19.3,mm
